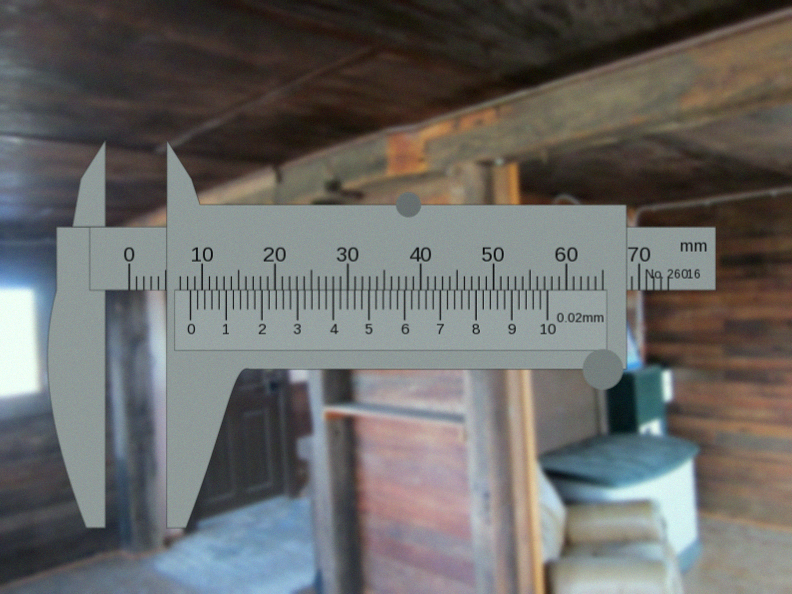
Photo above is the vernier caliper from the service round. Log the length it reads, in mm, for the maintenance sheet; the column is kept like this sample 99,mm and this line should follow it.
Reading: 8.4,mm
